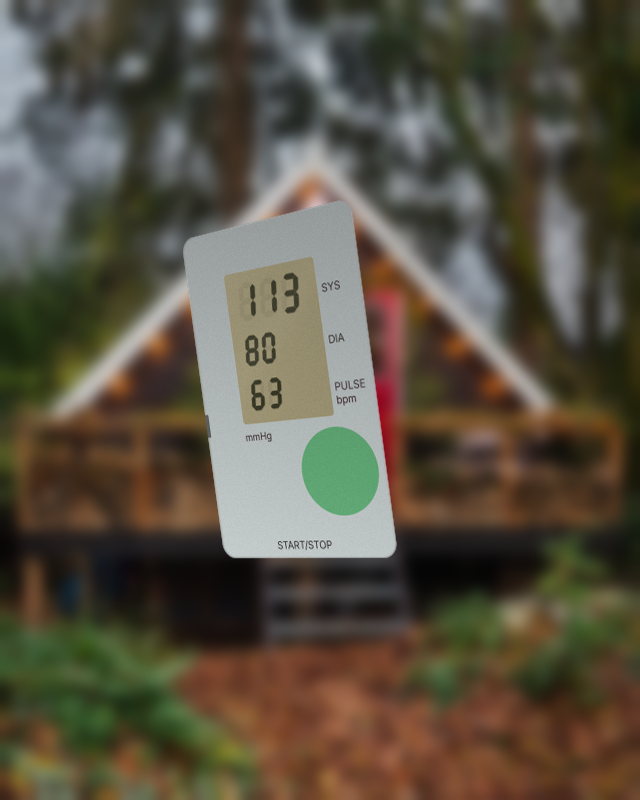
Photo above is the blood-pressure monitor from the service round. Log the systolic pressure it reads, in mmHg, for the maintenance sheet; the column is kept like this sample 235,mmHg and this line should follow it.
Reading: 113,mmHg
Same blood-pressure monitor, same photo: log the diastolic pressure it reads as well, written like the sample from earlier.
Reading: 80,mmHg
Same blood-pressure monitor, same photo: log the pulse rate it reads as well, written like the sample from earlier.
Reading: 63,bpm
